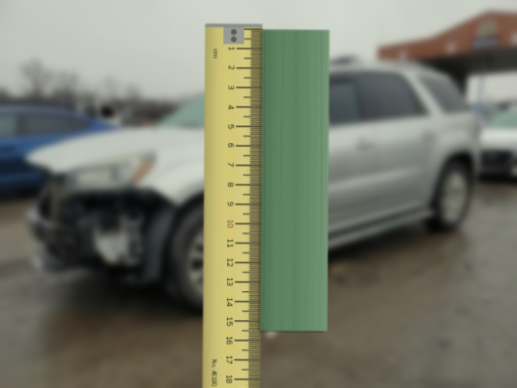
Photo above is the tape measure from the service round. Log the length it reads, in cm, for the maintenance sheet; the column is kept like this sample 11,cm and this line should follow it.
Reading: 15.5,cm
